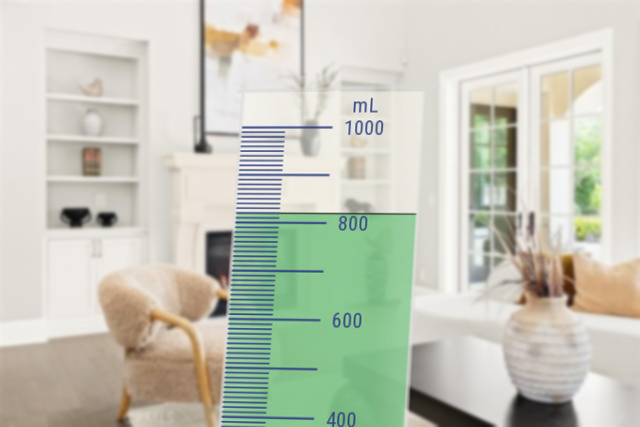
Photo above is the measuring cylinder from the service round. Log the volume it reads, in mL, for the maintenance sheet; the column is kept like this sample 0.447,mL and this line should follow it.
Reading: 820,mL
